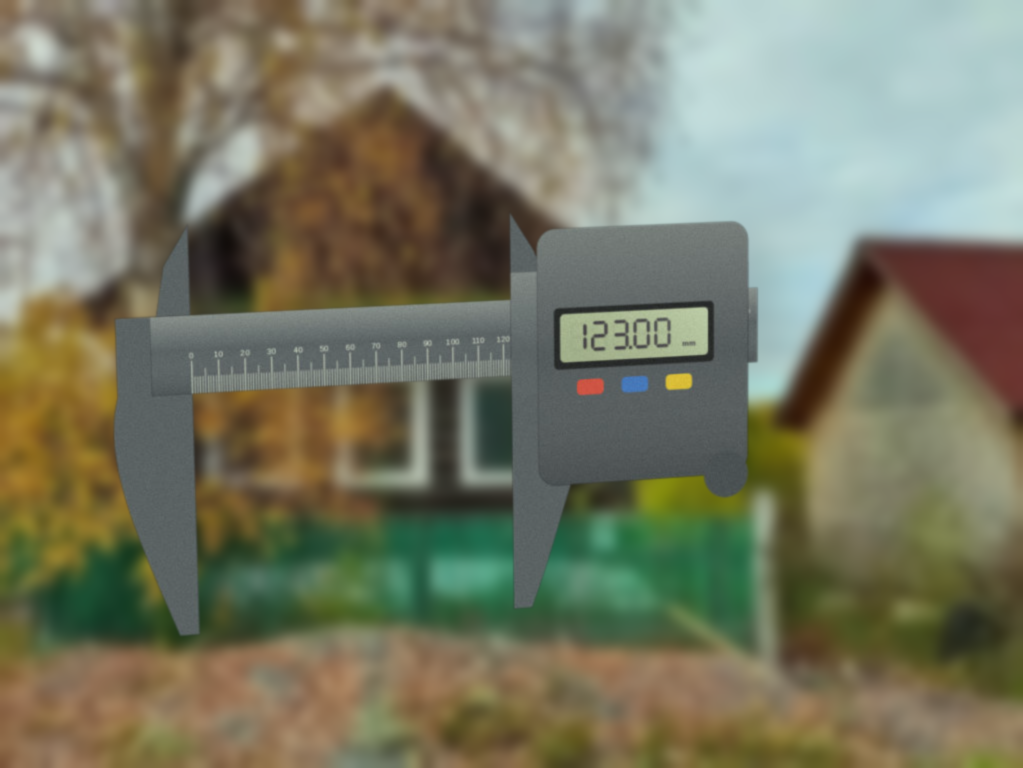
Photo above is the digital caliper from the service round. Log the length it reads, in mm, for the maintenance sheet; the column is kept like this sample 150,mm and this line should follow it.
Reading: 123.00,mm
